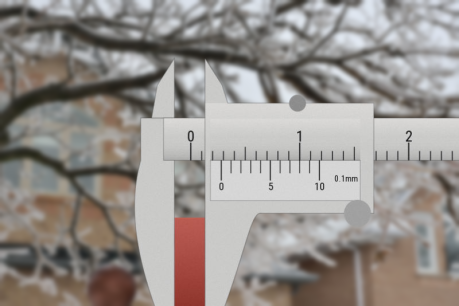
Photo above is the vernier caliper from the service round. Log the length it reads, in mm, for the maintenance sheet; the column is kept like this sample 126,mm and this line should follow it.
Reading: 2.8,mm
